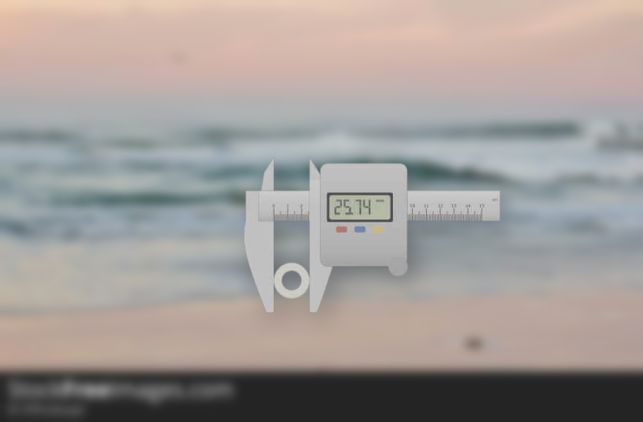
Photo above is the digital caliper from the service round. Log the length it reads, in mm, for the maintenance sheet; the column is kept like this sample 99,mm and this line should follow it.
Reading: 25.74,mm
